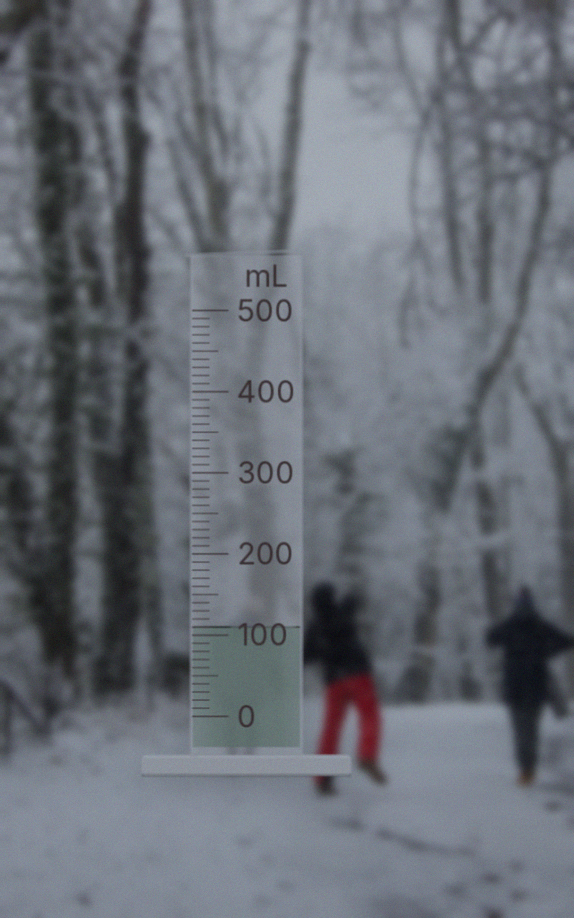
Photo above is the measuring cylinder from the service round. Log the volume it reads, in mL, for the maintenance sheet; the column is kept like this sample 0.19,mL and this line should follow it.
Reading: 110,mL
